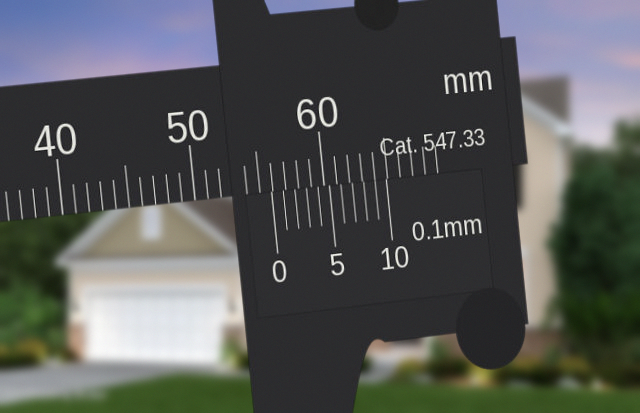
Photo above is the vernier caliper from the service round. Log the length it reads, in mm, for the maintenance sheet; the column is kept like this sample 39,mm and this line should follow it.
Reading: 55.9,mm
